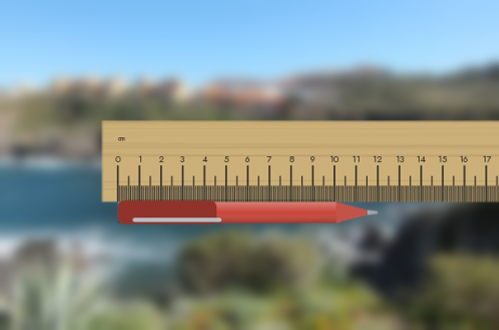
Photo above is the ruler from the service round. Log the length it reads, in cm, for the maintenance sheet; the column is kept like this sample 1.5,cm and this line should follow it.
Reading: 12,cm
